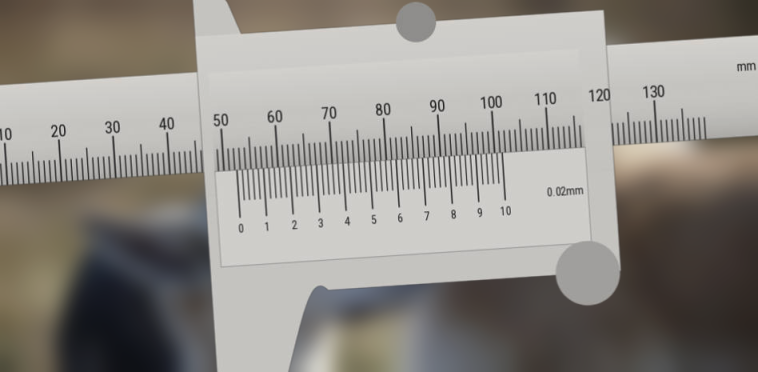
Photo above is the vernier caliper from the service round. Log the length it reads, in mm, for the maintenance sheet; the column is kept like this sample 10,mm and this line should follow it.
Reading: 52.4,mm
